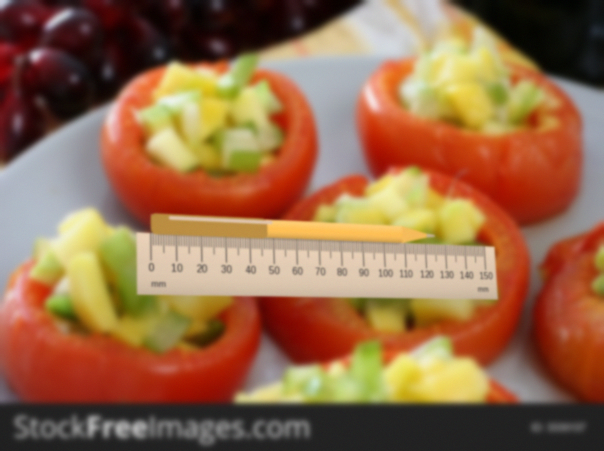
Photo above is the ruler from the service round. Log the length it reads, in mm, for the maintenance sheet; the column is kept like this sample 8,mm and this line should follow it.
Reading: 125,mm
